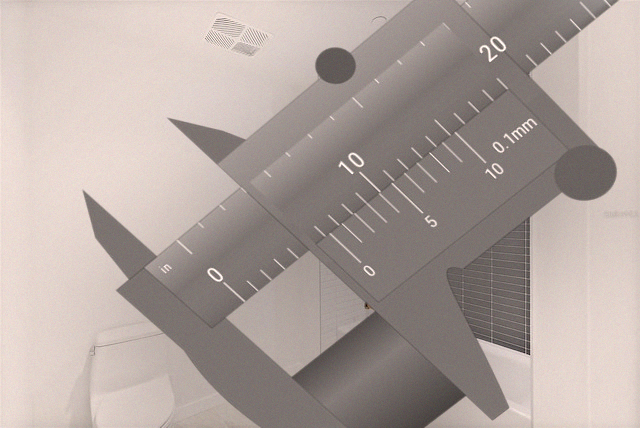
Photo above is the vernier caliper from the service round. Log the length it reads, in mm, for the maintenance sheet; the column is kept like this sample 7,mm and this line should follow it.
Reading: 6.3,mm
